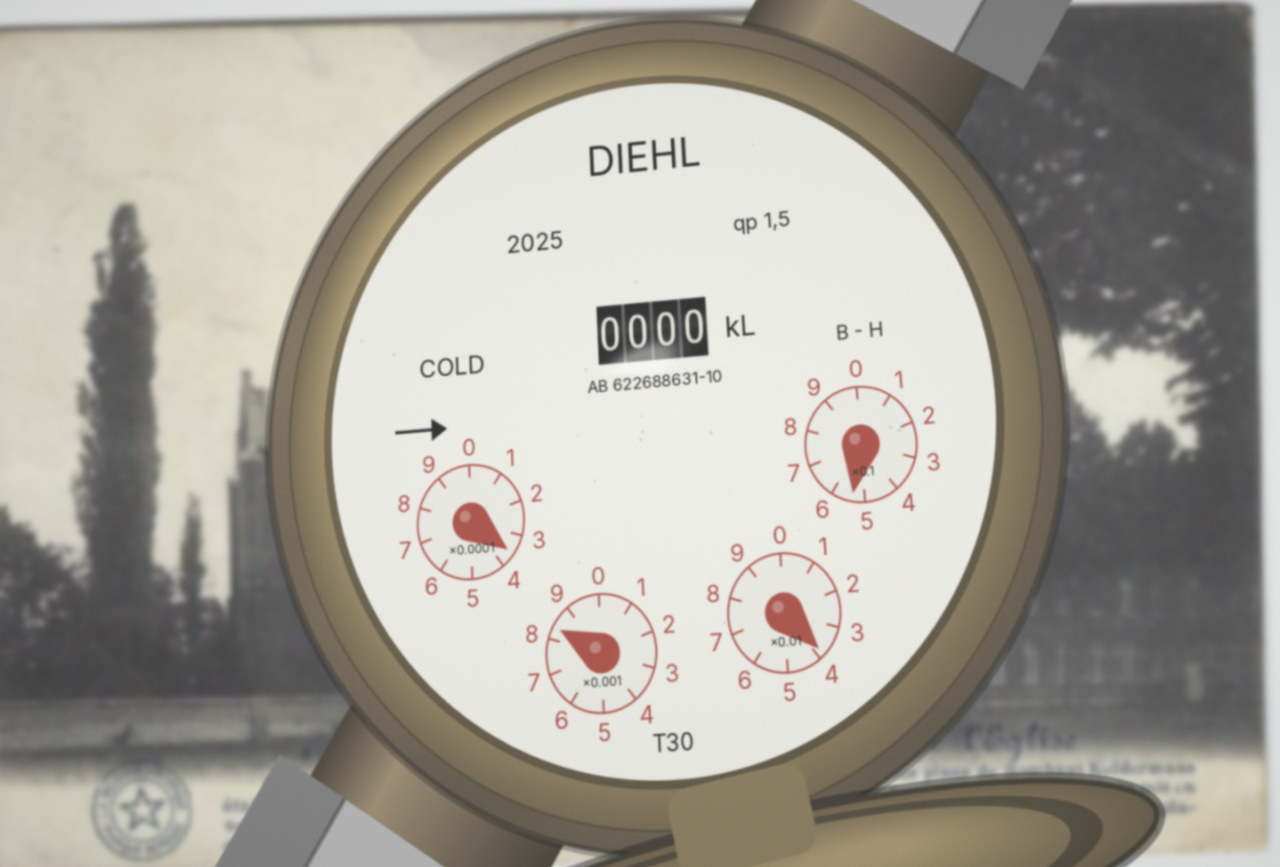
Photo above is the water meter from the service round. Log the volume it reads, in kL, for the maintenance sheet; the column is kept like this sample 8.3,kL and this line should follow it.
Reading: 0.5383,kL
